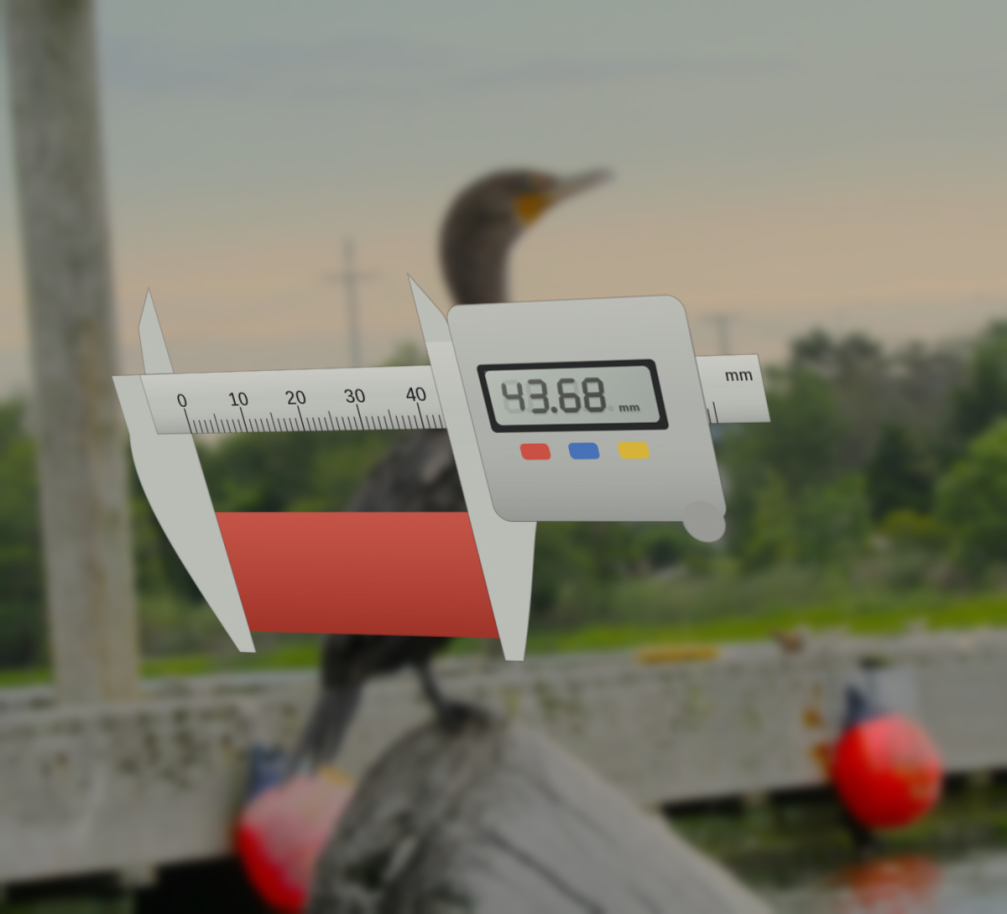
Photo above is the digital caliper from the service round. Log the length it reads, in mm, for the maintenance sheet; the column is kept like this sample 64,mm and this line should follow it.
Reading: 43.68,mm
